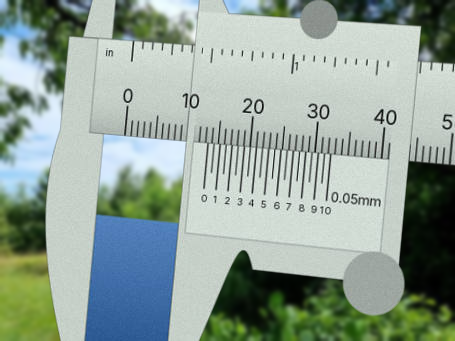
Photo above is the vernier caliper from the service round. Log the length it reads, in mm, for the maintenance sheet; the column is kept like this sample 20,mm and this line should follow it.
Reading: 13.4,mm
